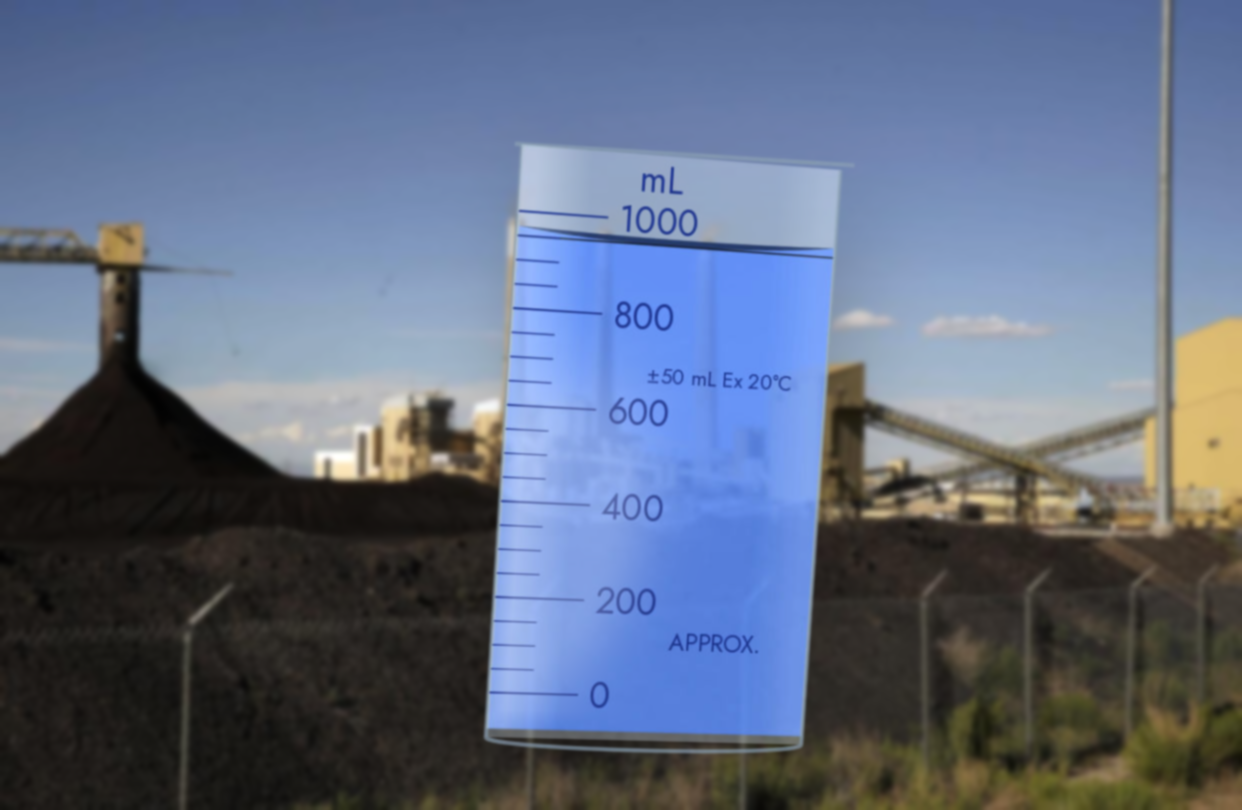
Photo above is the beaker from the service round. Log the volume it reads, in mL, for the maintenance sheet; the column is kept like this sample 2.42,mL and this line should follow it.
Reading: 950,mL
